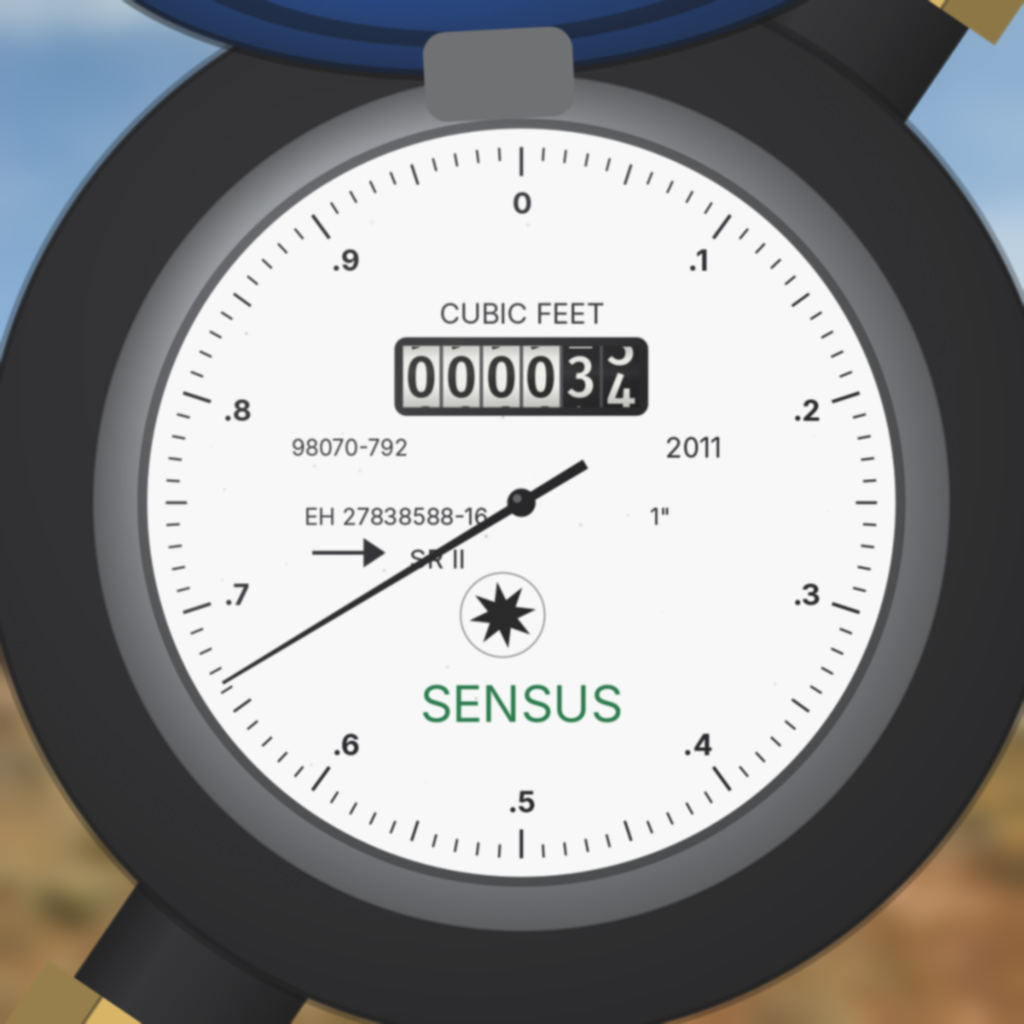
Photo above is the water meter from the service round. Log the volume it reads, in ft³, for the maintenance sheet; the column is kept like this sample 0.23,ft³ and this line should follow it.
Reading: 33.66,ft³
